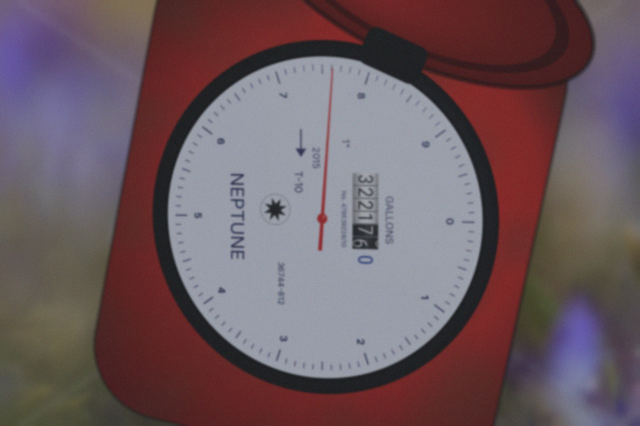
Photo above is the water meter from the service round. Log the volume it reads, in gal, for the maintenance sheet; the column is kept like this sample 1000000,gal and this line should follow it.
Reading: 3221757.6,gal
